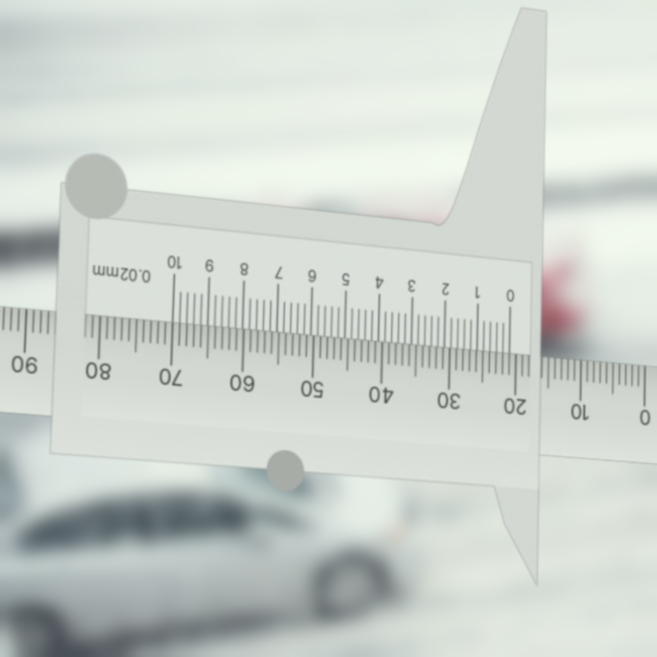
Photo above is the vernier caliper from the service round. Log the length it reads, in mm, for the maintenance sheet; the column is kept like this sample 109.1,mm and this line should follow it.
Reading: 21.0,mm
